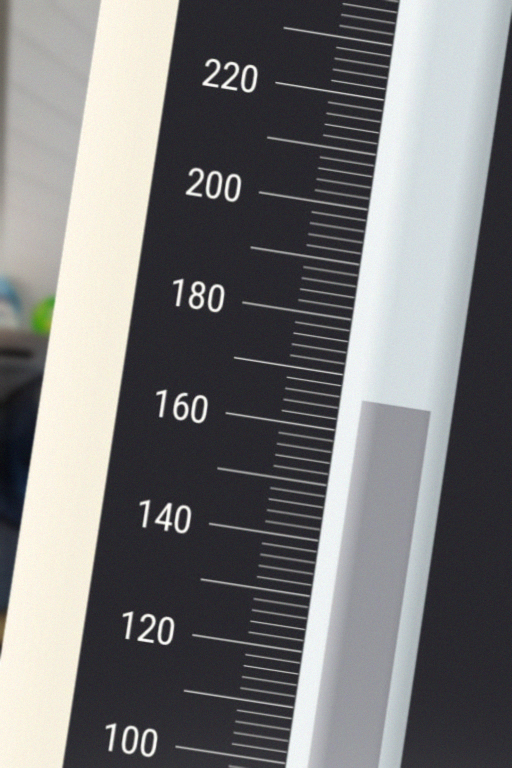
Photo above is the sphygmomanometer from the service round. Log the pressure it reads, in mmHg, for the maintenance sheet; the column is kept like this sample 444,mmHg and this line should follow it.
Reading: 166,mmHg
